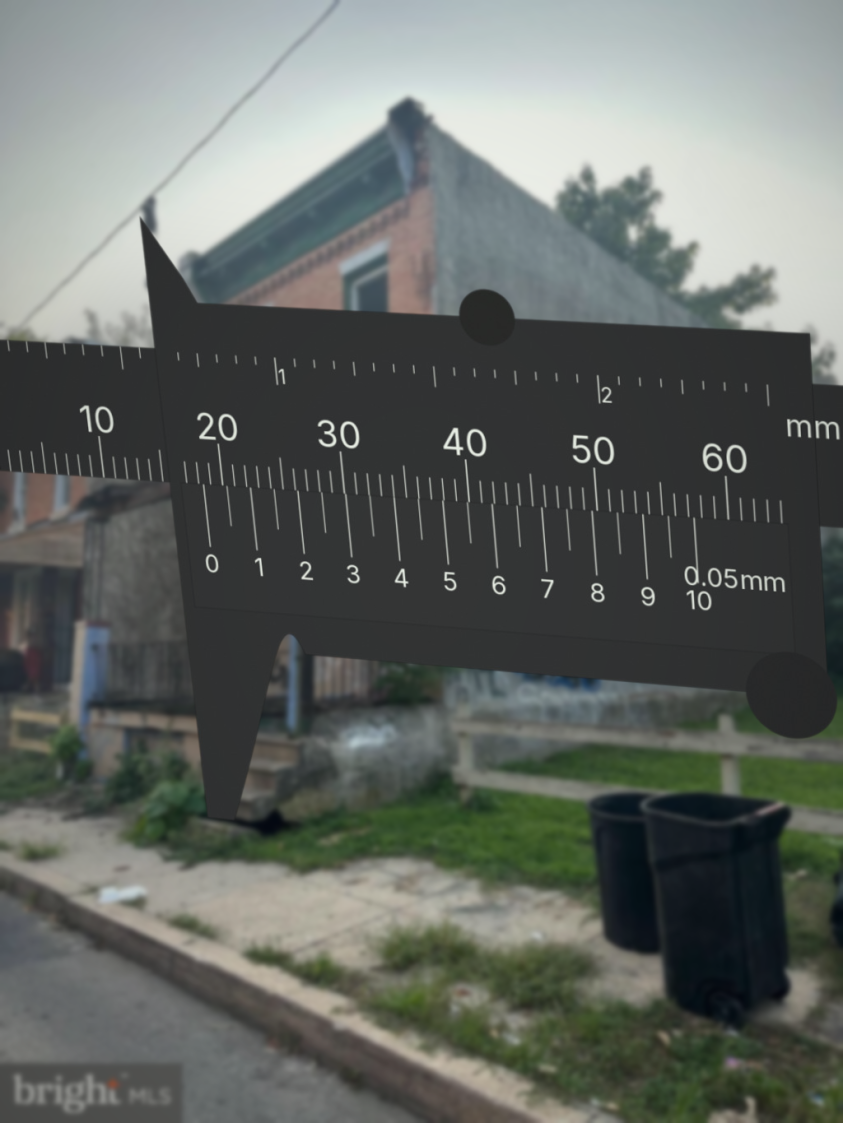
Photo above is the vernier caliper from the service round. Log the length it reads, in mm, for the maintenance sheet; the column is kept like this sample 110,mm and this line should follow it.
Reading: 18.4,mm
